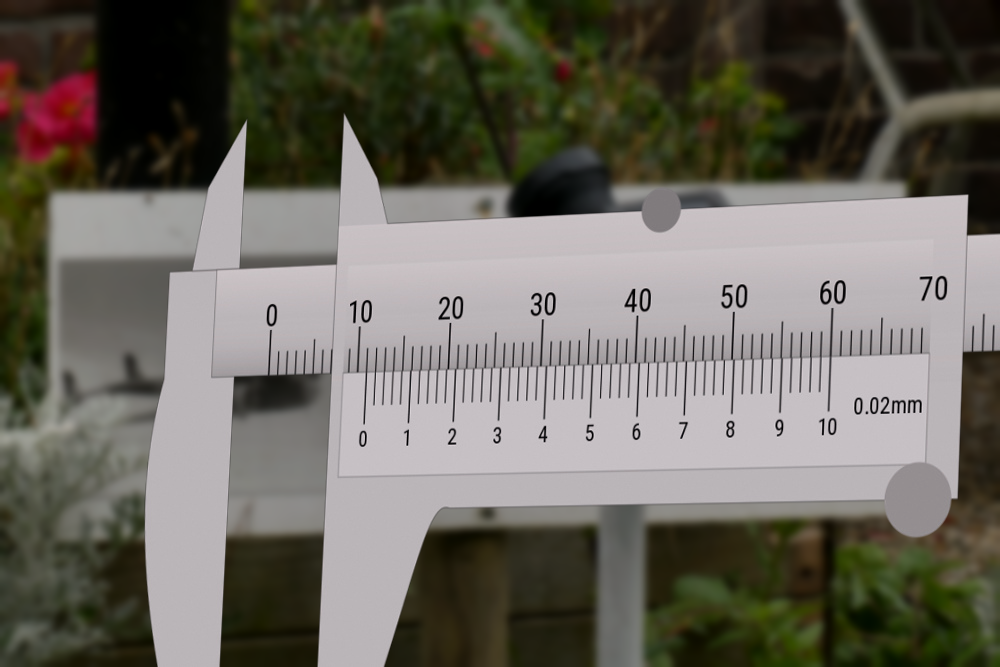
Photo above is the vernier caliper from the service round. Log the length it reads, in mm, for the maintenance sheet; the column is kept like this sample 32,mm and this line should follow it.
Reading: 11.0,mm
